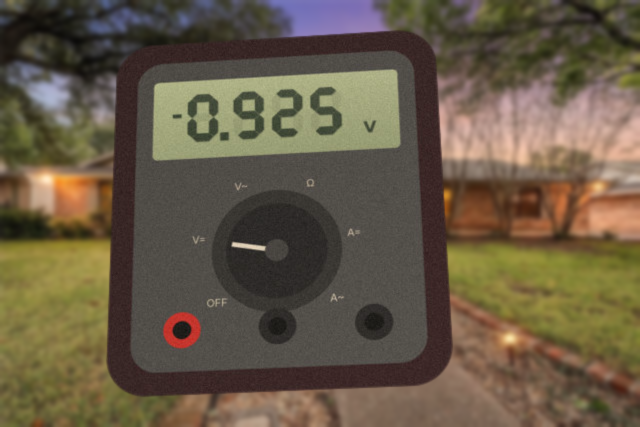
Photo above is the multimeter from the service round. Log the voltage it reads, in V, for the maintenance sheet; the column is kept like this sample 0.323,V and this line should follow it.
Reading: -0.925,V
